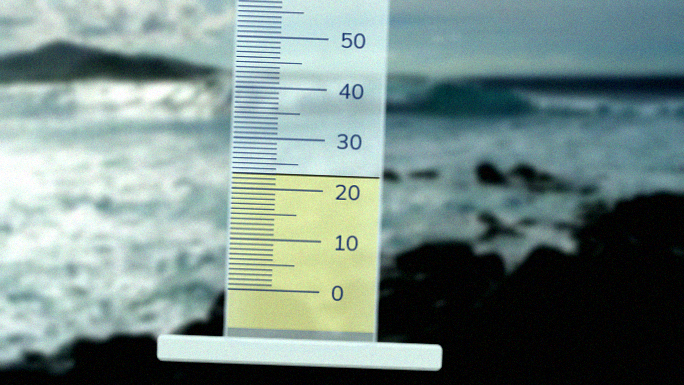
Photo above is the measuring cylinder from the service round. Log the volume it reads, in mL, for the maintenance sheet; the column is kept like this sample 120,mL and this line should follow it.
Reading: 23,mL
